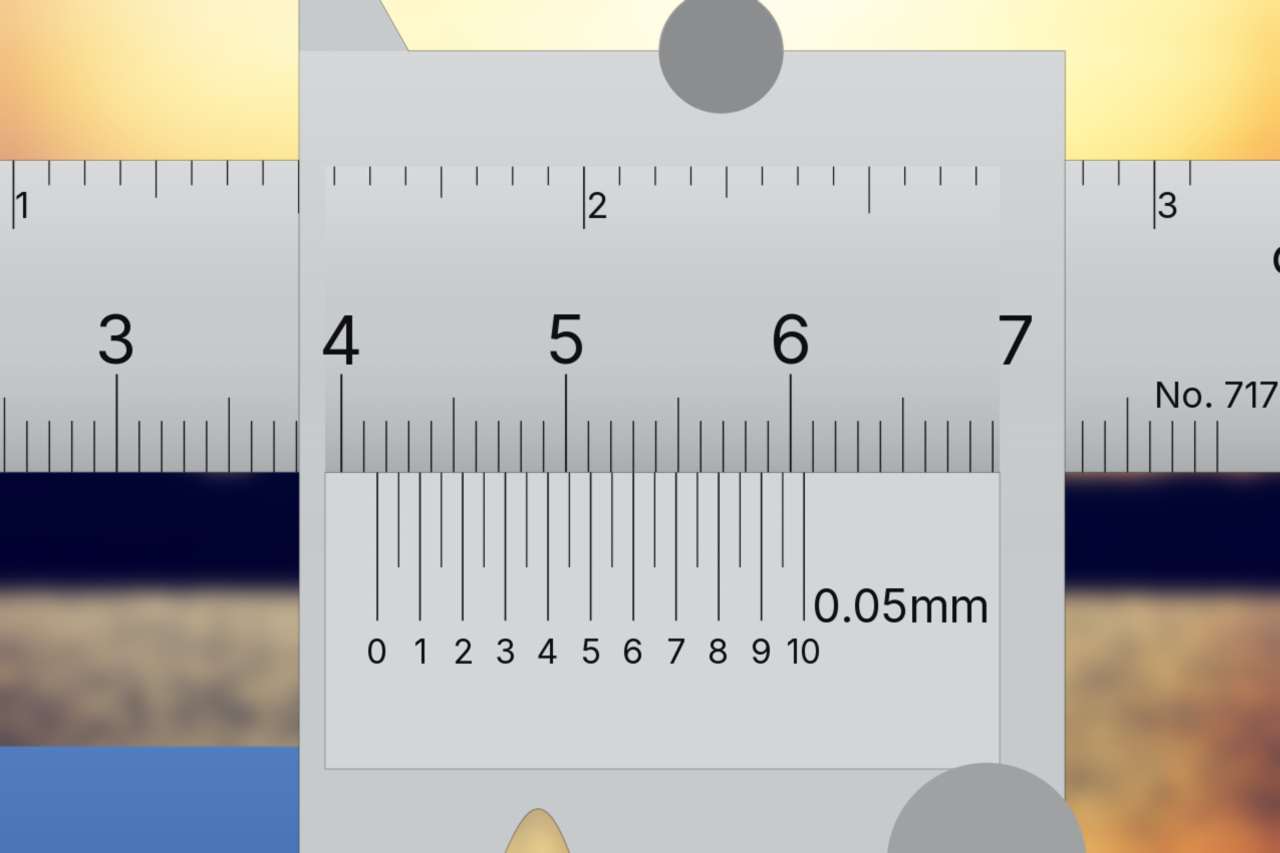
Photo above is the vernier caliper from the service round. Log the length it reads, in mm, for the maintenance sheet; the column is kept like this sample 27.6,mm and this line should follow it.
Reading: 41.6,mm
